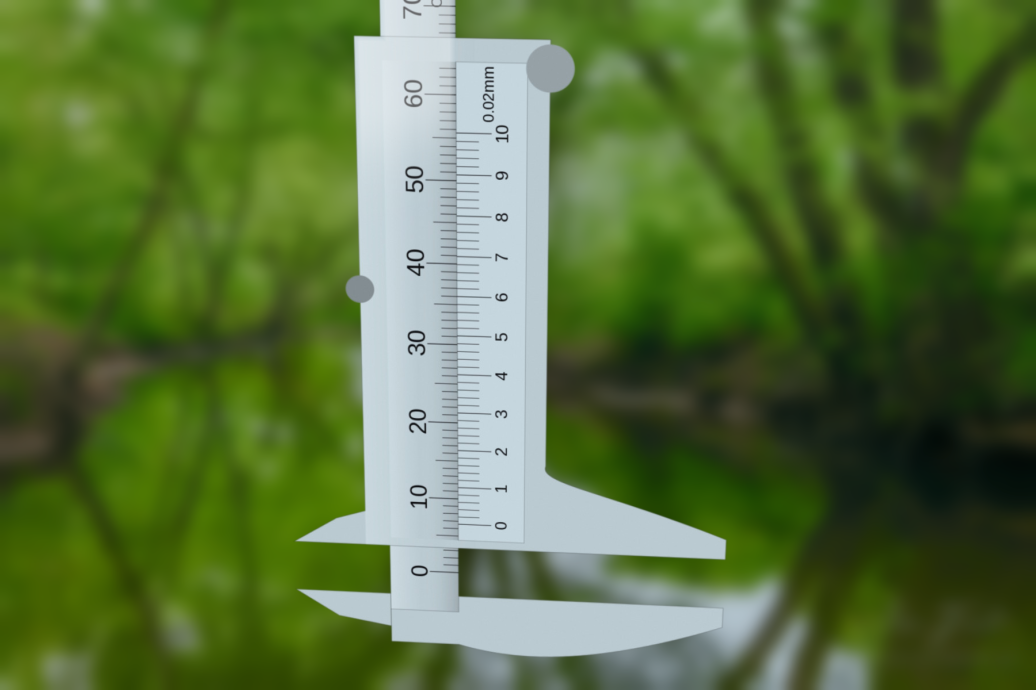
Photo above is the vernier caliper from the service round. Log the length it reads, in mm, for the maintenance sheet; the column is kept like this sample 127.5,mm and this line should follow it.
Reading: 6.6,mm
